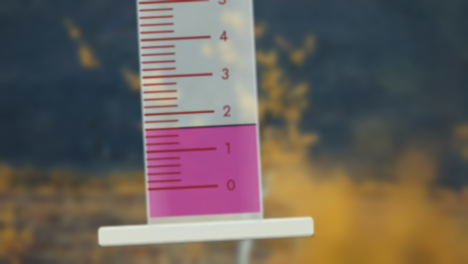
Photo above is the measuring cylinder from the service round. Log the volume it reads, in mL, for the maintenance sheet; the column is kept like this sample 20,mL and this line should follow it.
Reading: 1.6,mL
